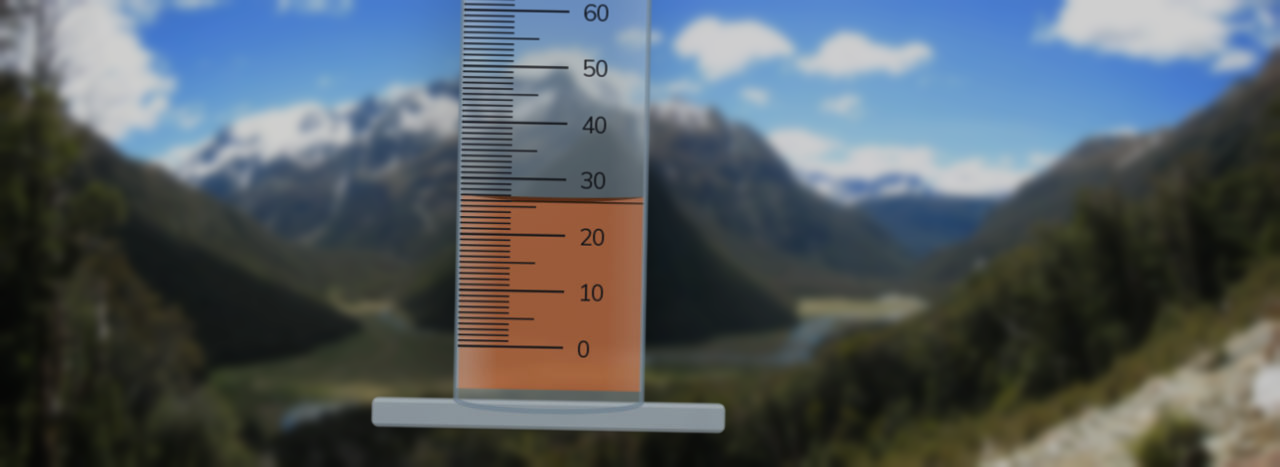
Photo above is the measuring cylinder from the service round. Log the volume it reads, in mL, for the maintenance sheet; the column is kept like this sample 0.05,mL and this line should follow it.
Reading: 26,mL
